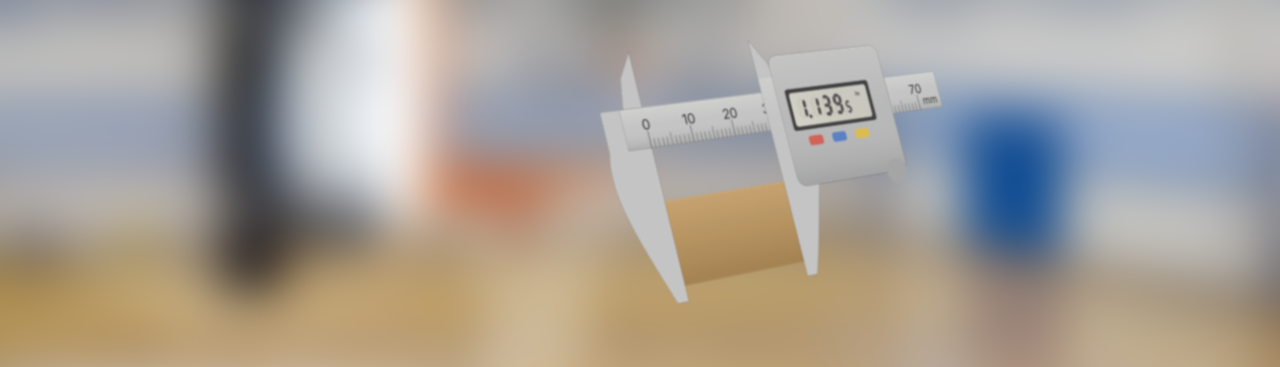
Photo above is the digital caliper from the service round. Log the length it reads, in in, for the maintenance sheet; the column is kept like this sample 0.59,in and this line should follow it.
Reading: 1.1395,in
